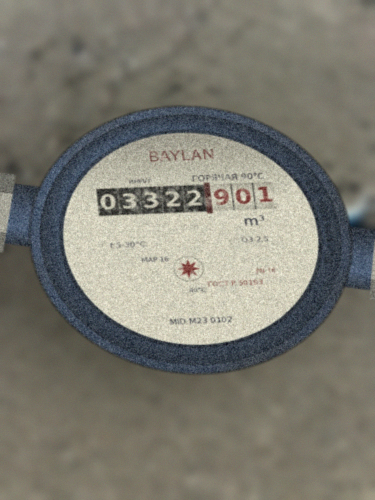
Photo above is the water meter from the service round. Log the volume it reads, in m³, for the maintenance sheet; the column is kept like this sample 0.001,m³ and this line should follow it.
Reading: 3322.901,m³
